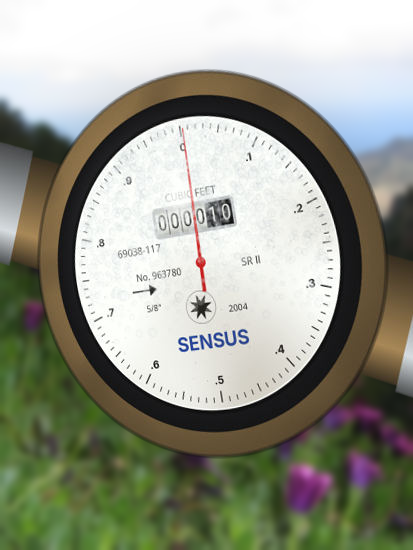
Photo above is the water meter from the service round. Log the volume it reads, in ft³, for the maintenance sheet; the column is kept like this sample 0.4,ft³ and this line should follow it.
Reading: 10.00,ft³
